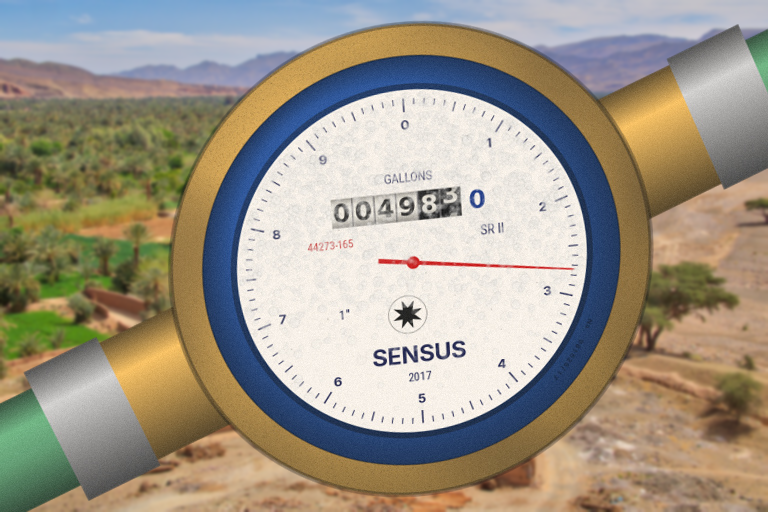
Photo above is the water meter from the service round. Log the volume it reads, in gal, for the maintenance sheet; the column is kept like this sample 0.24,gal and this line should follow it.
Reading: 49832.7,gal
